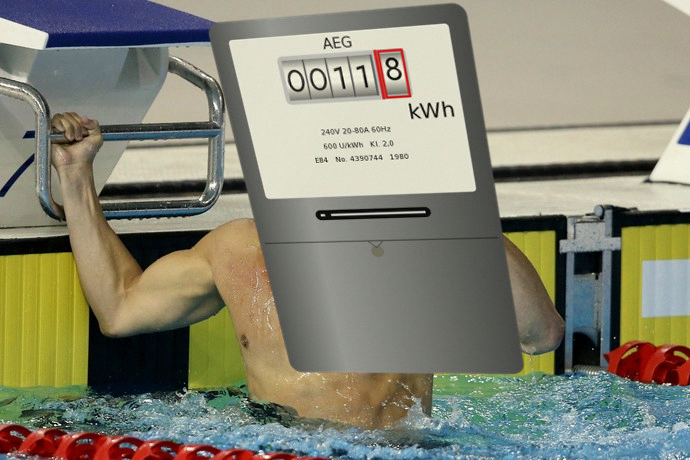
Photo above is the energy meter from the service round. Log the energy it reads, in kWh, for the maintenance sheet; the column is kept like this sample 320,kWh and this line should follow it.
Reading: 11.8,kWh
